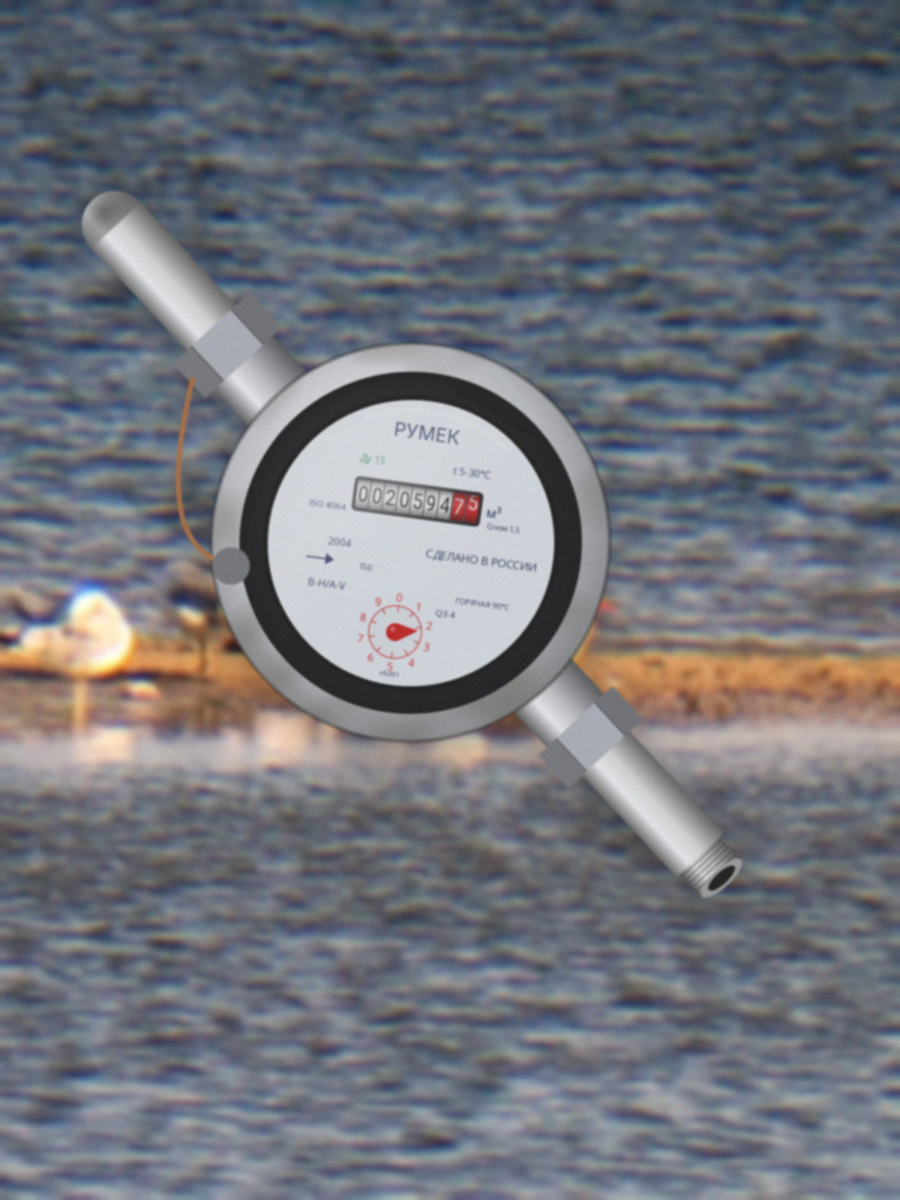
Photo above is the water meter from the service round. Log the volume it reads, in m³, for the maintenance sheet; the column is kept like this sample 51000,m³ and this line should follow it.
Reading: 20594.752,m³
